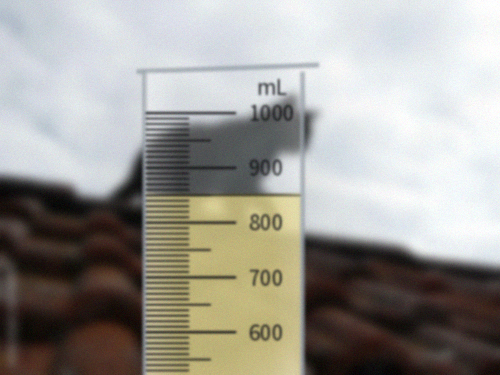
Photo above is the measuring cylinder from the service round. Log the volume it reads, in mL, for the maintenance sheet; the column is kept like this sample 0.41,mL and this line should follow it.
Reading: 850,mL
